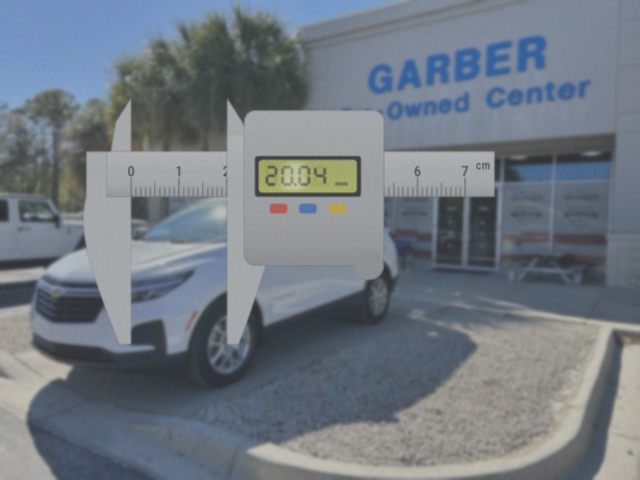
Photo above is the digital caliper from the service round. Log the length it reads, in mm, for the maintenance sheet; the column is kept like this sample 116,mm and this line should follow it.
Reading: 20.04,mm
